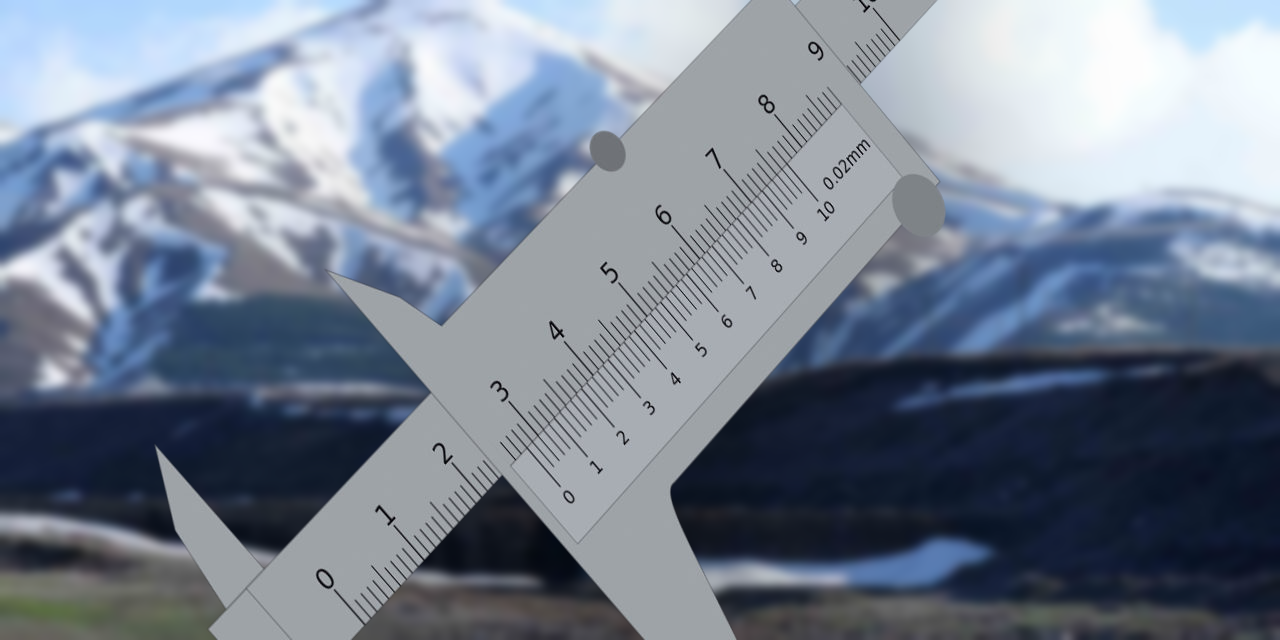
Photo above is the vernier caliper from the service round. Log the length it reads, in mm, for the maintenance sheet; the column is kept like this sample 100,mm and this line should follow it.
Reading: 28.0,mm
